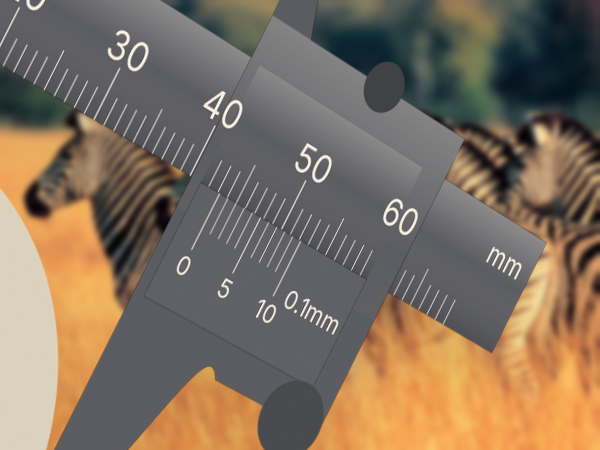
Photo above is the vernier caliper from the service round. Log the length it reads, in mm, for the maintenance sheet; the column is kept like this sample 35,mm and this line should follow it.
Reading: 43.2,mm
